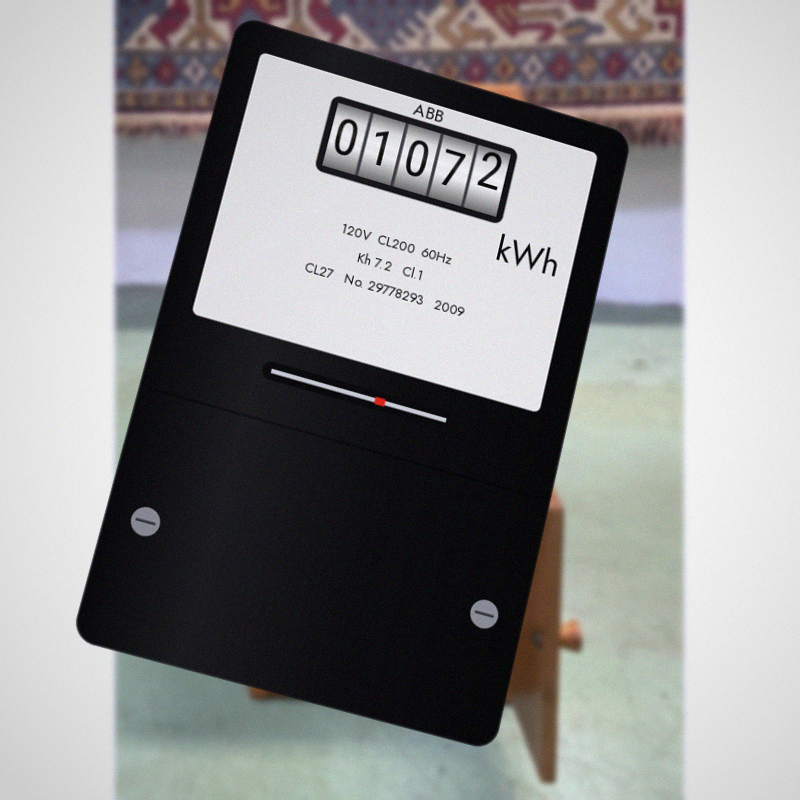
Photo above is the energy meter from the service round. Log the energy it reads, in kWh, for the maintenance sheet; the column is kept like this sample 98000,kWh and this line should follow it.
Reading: 1072,kWh
